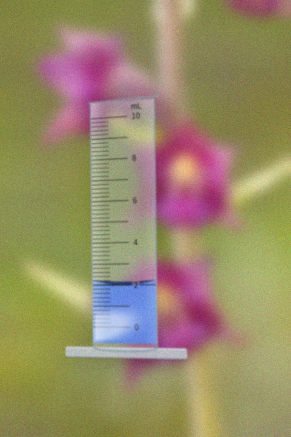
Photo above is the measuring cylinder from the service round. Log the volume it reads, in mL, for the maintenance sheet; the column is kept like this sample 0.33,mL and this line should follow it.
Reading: 2,mL
